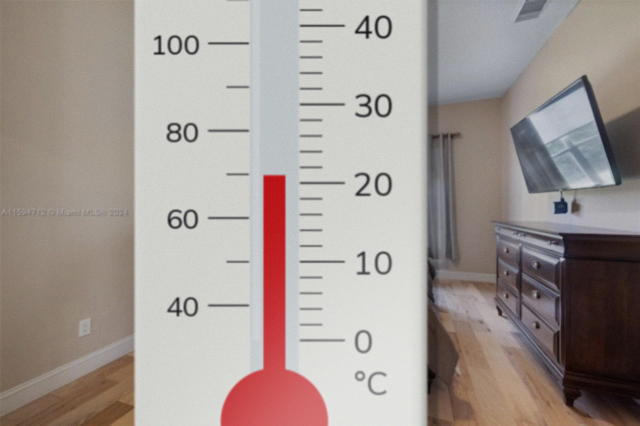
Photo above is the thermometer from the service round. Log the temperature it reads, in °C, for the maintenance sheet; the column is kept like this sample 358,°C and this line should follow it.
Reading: 21,°C
